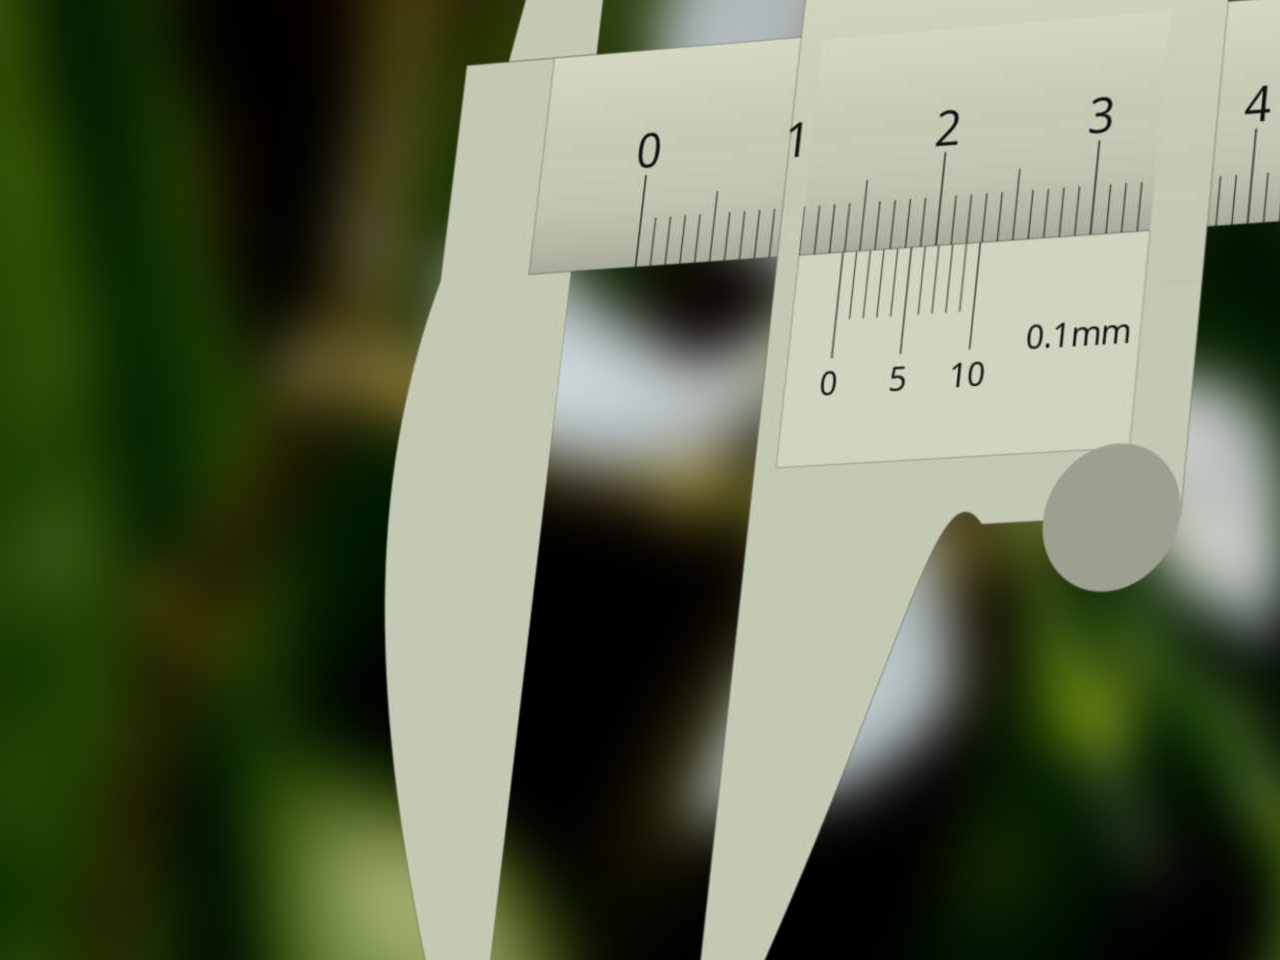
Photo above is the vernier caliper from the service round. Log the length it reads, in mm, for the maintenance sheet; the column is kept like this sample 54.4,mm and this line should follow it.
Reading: 13.9,mm
